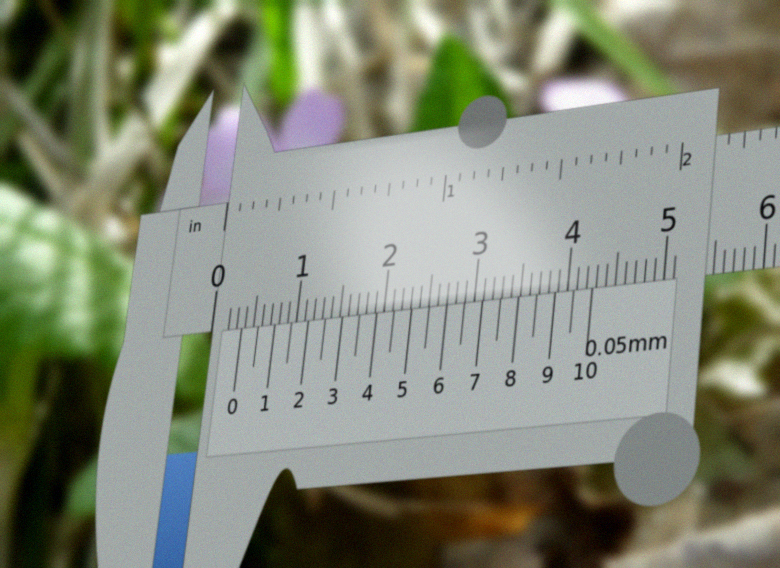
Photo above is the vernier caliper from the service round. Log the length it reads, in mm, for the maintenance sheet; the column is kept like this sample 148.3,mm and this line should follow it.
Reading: 3.6,mm
